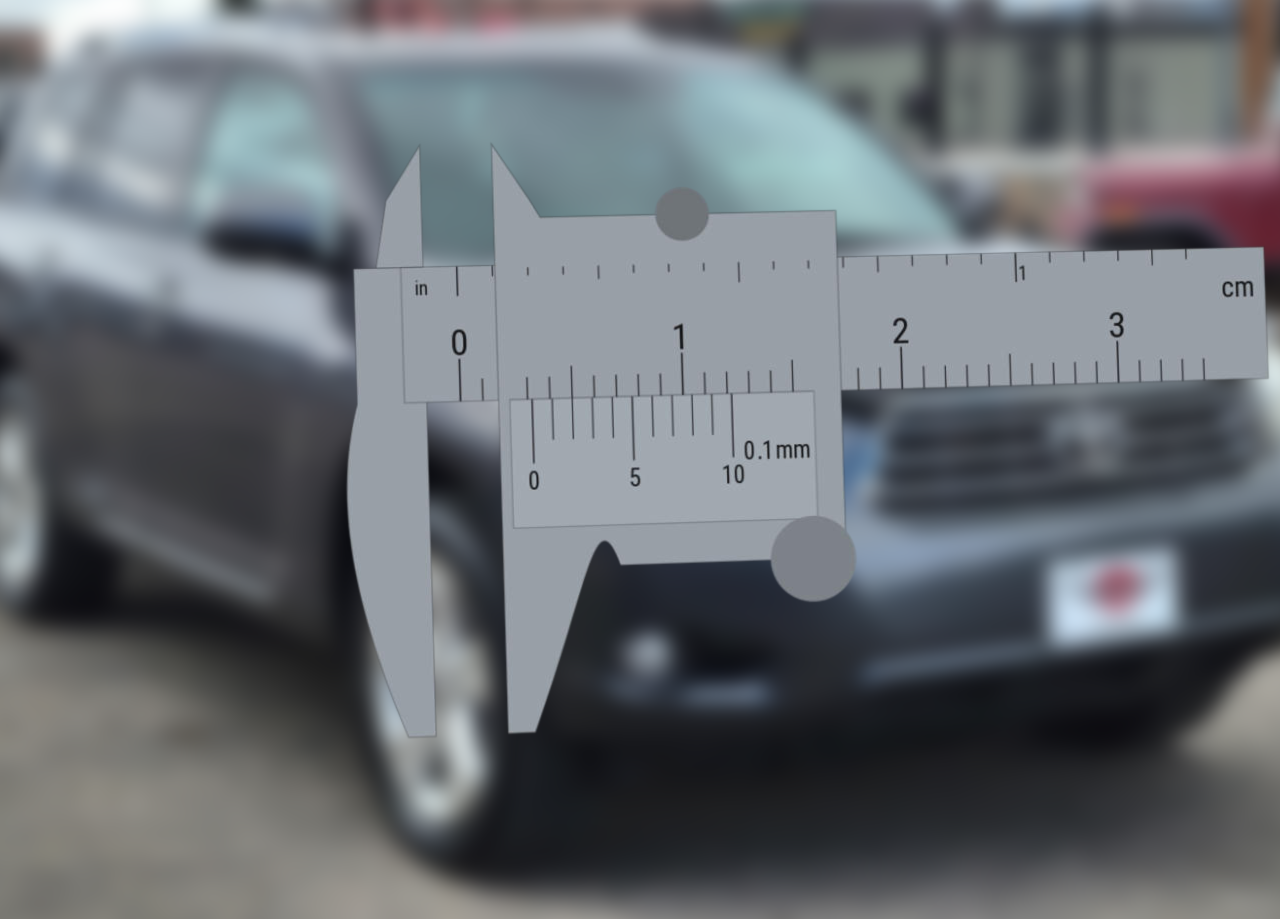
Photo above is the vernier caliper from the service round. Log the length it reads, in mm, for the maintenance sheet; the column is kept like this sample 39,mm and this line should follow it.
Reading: 3.2,mm
